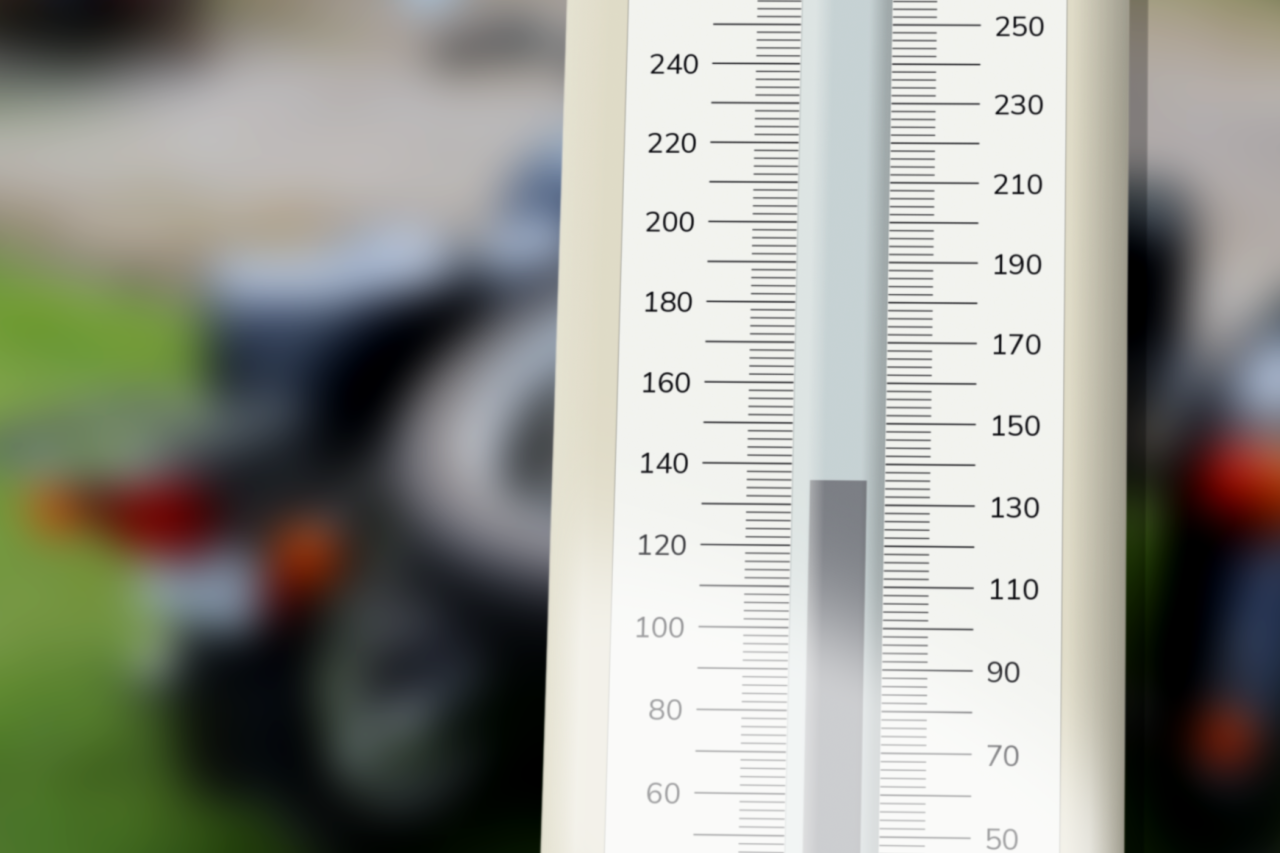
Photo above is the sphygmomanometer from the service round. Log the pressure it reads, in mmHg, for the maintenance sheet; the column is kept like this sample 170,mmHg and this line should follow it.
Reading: 136,mmHg
